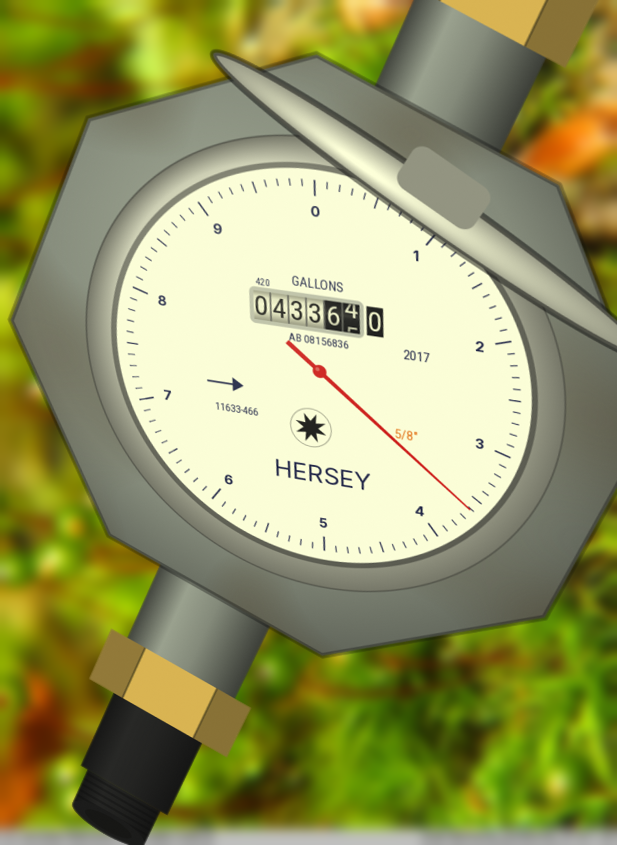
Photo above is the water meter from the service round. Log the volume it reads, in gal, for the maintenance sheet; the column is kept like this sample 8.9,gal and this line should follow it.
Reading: 433643.6,gal
